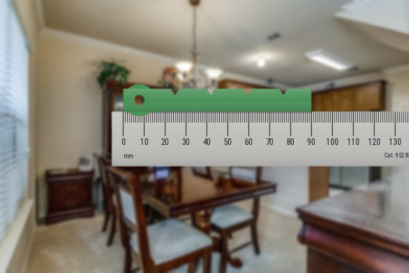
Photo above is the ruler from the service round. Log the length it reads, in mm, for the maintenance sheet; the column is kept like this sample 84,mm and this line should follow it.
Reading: 90,mm
